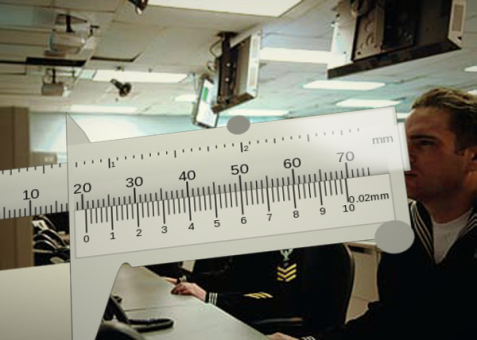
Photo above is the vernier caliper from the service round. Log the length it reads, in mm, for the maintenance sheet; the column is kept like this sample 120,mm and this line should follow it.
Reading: 20.6,mm
